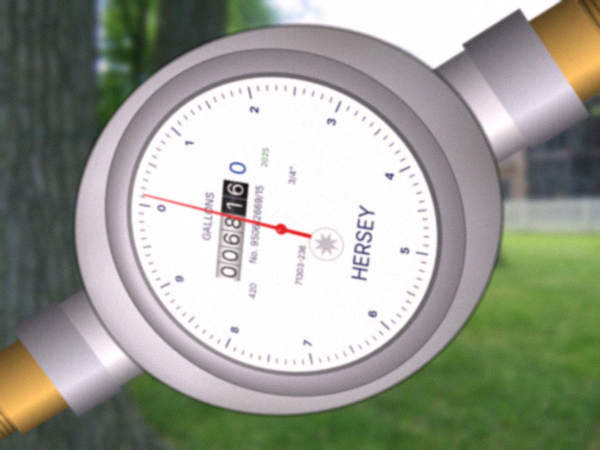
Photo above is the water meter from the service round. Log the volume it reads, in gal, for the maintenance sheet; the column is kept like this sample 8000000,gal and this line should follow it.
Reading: 68160.1,gal
